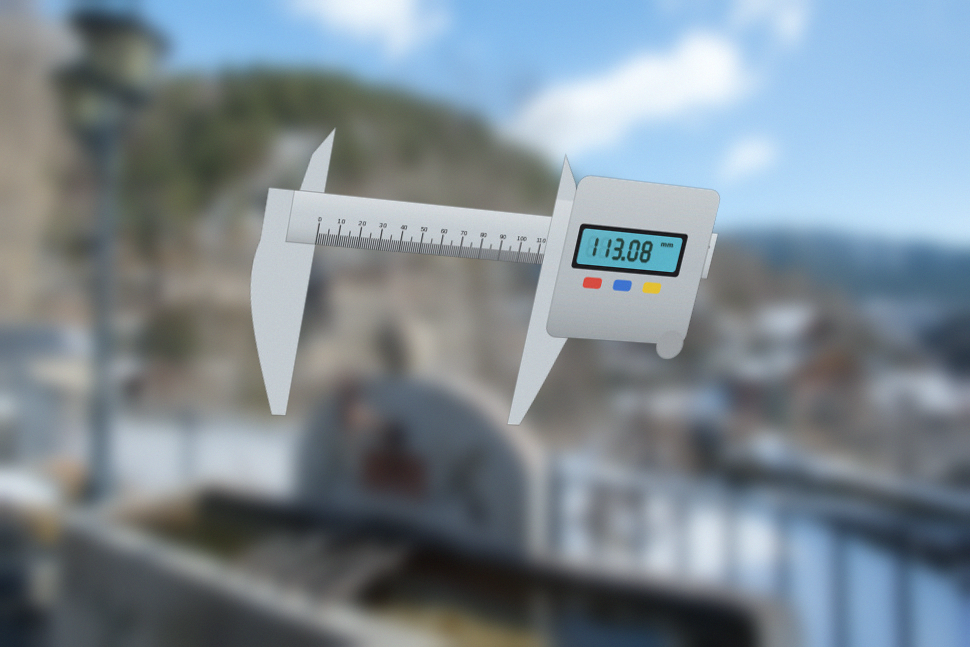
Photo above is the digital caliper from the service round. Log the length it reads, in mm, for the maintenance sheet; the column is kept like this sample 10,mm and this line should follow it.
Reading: 113.08,mm
